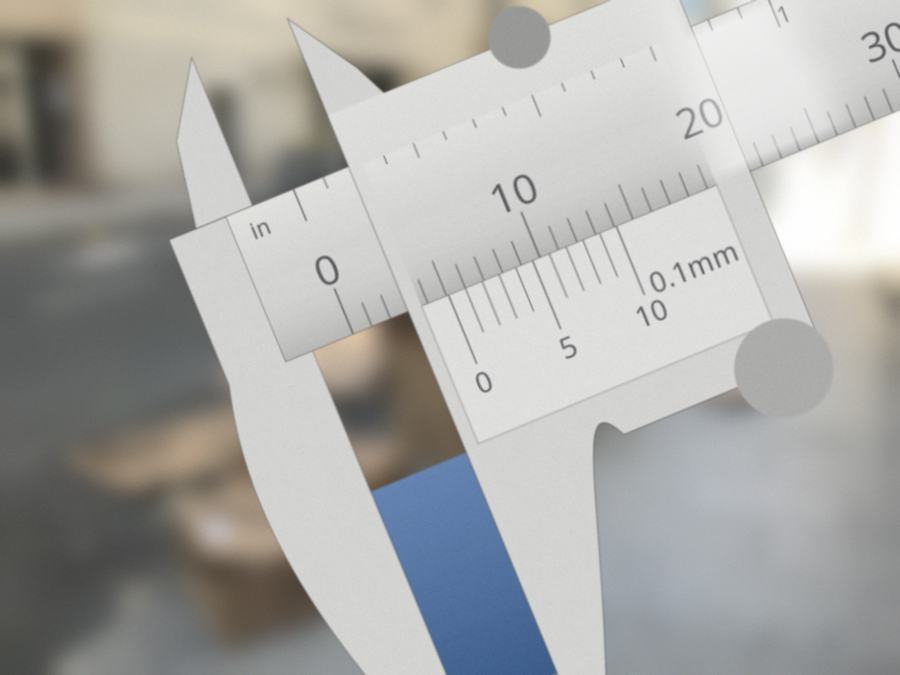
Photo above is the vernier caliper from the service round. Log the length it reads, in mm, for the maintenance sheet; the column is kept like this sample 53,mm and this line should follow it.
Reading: 5.1,mm
